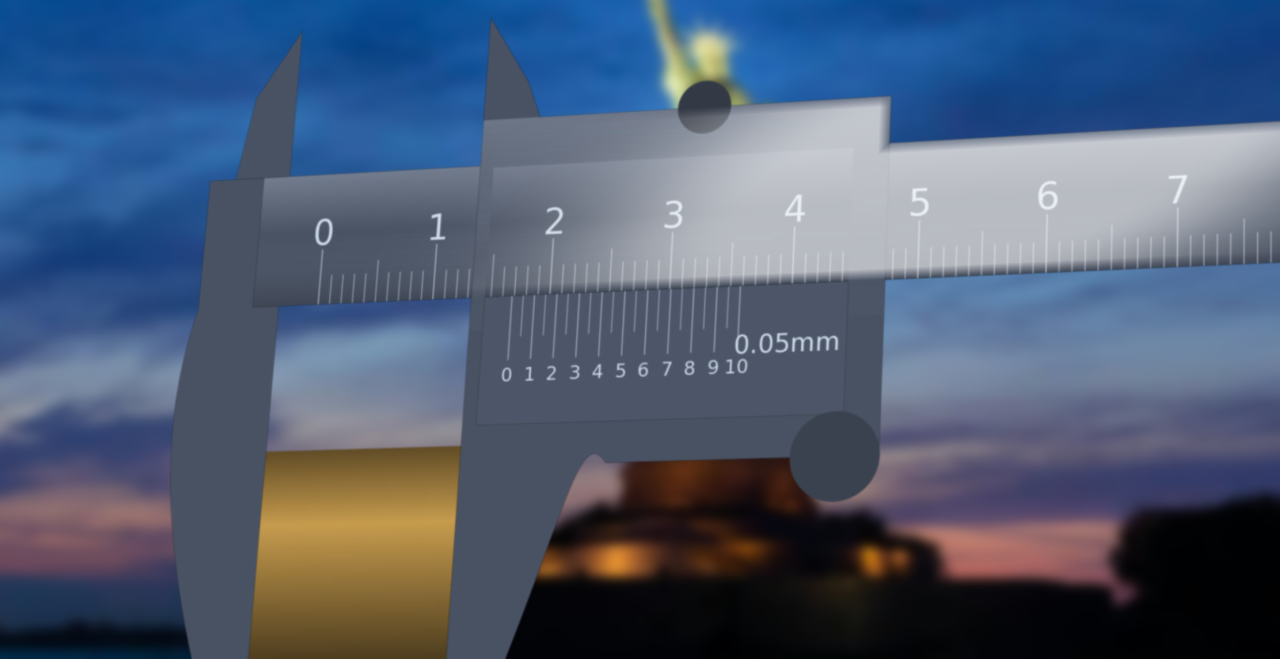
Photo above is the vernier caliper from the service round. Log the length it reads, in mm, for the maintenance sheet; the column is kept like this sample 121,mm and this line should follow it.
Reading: 16.8,mm
